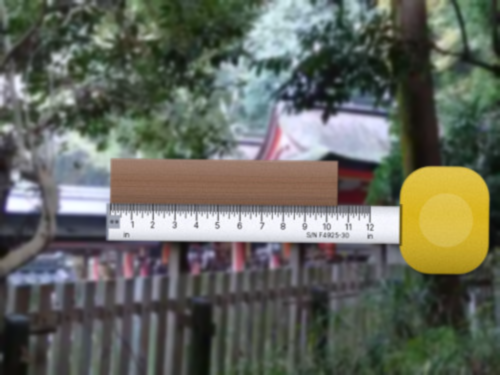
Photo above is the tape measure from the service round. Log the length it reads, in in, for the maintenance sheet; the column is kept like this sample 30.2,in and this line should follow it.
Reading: 10.5,in
